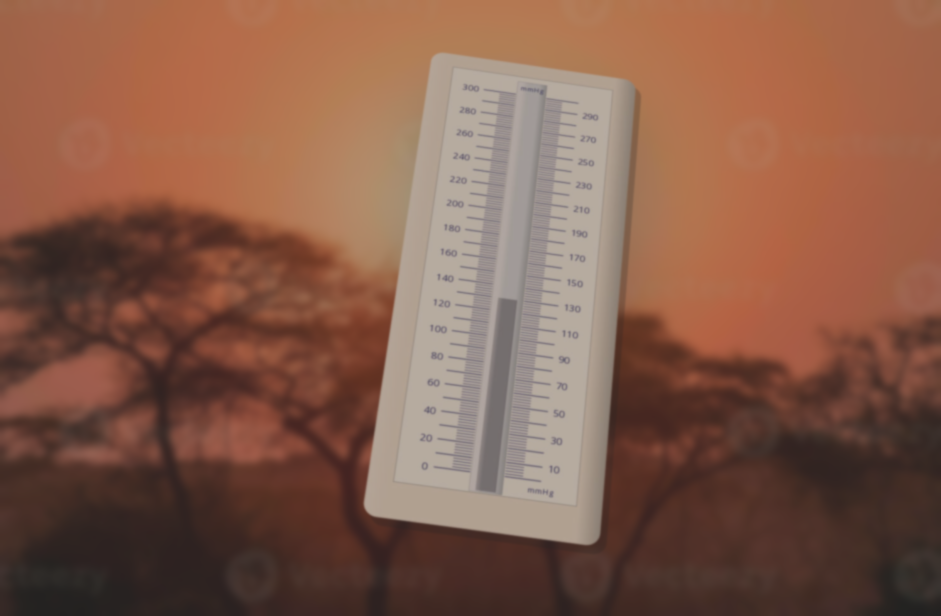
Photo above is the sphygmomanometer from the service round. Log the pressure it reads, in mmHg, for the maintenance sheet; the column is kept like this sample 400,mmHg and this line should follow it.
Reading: 130,mmHg
